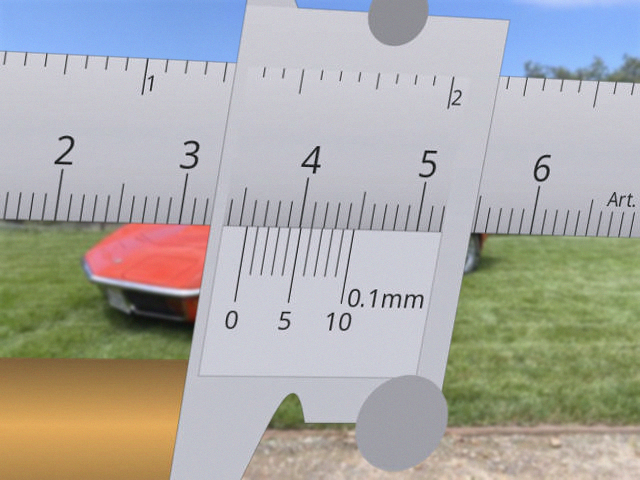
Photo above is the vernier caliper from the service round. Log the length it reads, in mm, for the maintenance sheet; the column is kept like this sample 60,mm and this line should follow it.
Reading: 35.6,mm
